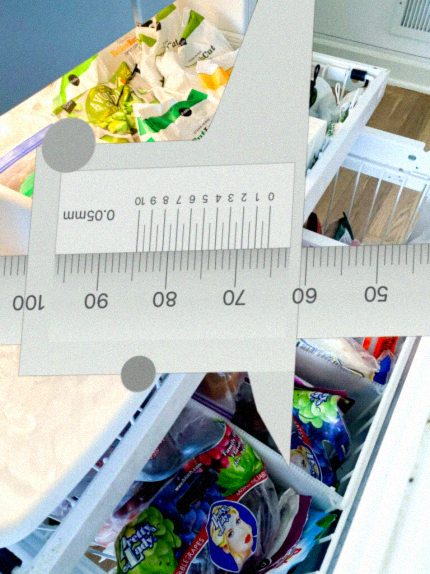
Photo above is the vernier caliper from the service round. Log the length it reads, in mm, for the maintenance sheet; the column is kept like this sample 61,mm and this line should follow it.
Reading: 65.6,mm
